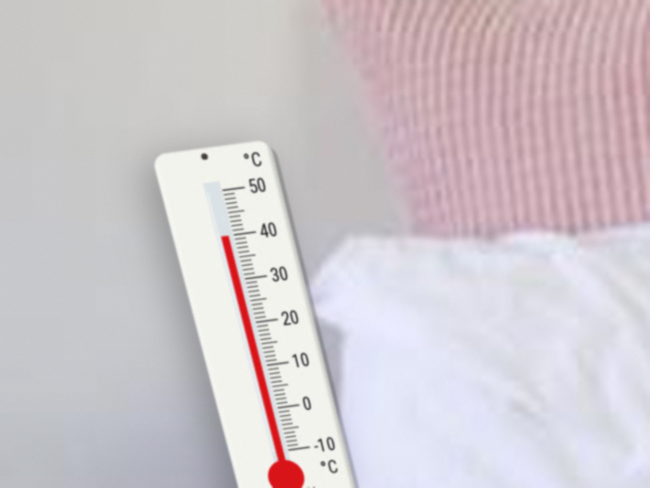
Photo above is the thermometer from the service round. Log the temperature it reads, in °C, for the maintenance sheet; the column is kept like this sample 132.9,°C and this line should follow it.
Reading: 40,°C
